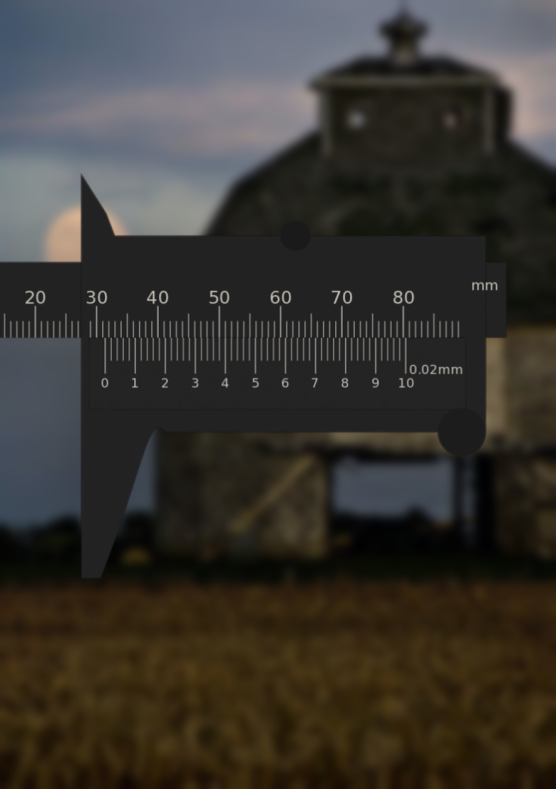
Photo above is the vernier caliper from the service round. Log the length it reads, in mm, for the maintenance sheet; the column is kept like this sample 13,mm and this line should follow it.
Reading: 31.4,mm
